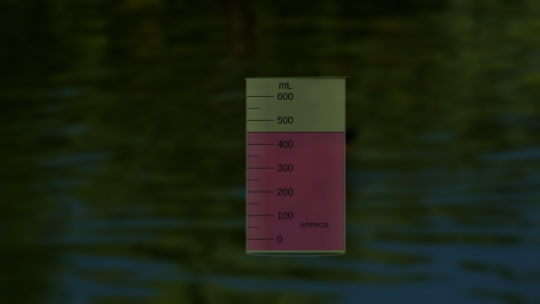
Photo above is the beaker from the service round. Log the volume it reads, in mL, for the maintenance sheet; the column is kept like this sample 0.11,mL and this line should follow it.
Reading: 450,mL
